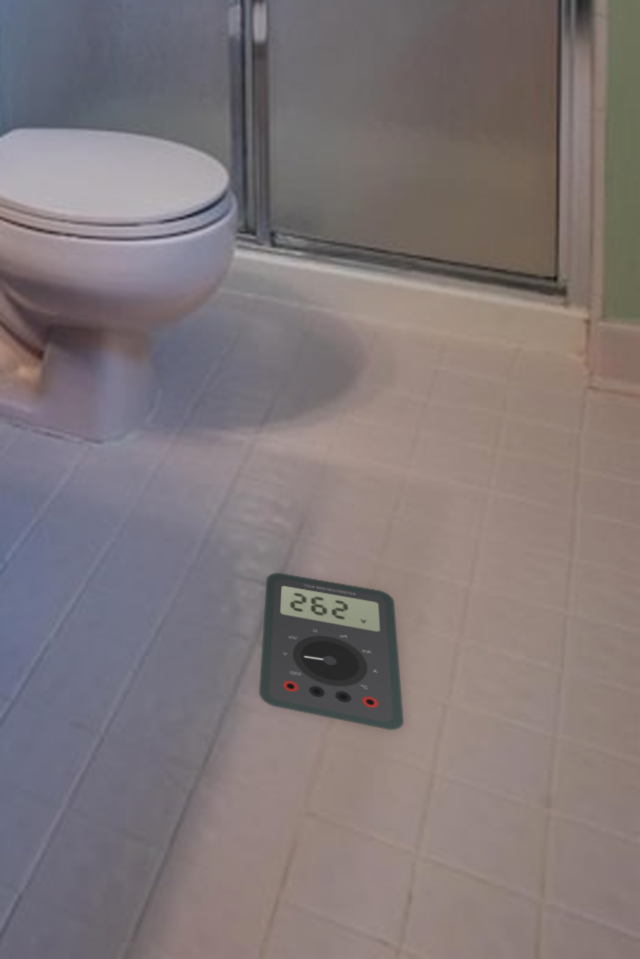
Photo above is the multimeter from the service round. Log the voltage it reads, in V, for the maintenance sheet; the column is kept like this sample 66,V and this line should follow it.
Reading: 262,V
